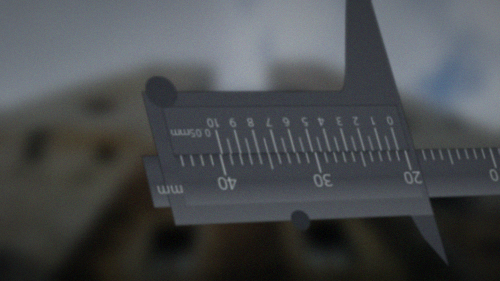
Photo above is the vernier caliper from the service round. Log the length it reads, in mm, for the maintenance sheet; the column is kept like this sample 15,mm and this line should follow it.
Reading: 20.8,mm
